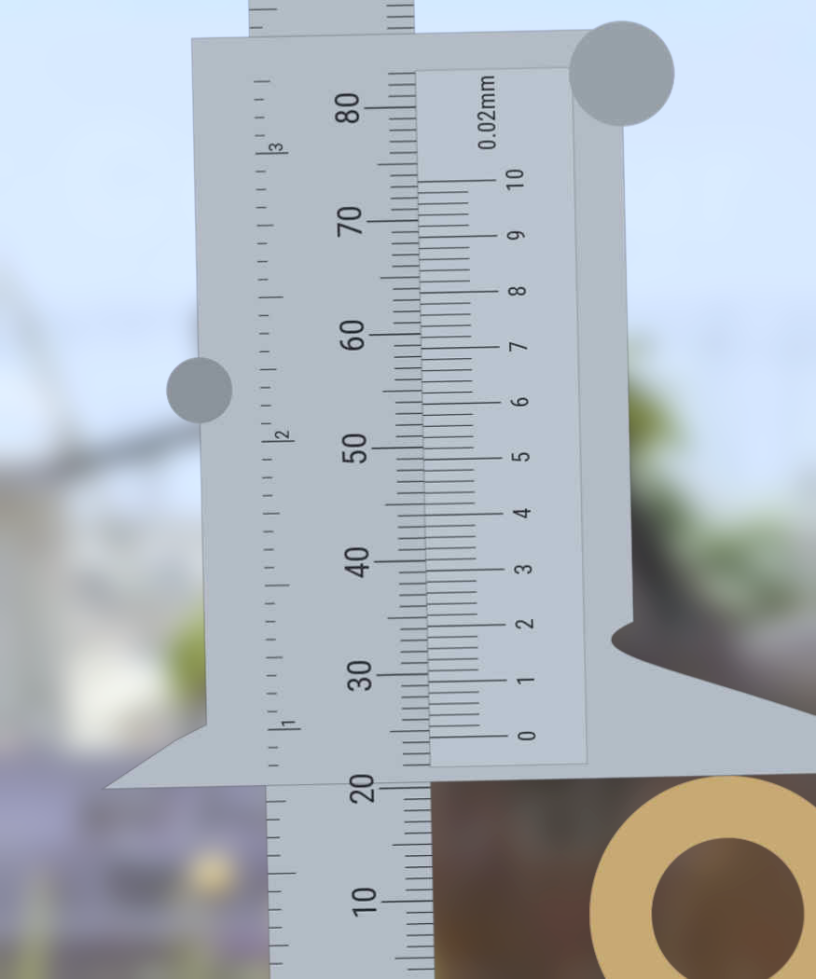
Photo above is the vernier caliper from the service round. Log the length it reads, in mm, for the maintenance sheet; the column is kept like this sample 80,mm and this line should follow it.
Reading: 24.4,mm
